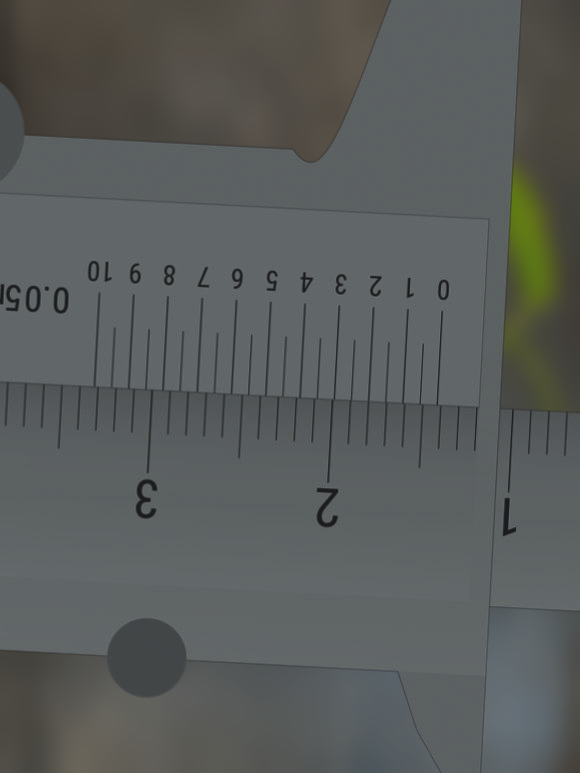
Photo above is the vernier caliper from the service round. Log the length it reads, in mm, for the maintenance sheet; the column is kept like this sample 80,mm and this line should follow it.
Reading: 14.2,mm
